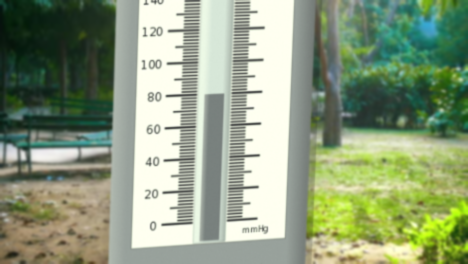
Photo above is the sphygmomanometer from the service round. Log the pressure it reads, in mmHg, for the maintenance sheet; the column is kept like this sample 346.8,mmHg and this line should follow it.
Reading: 80,mmHg
